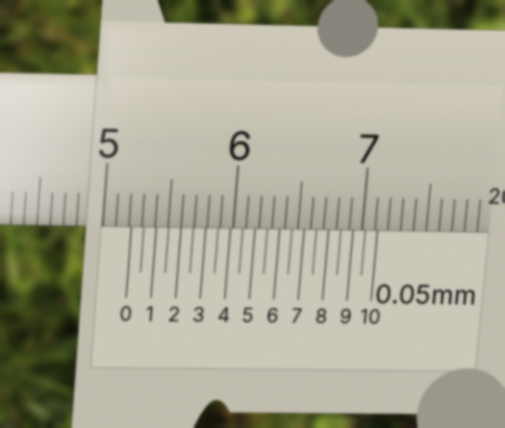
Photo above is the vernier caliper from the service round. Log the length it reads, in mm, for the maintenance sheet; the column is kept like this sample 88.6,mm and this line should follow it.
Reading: 52.2,mm
